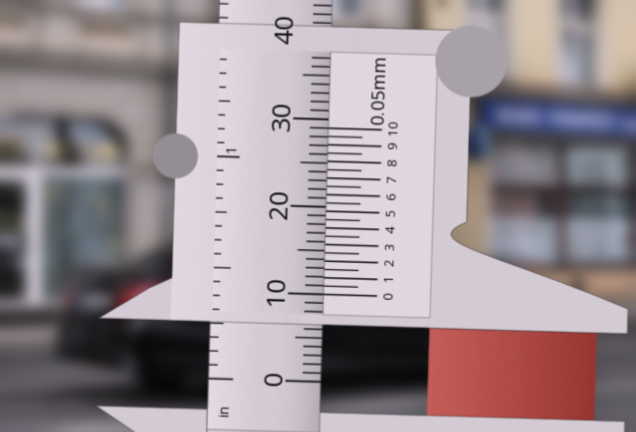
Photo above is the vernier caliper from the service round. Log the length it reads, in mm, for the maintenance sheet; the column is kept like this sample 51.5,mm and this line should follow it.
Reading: 10.0,mm
